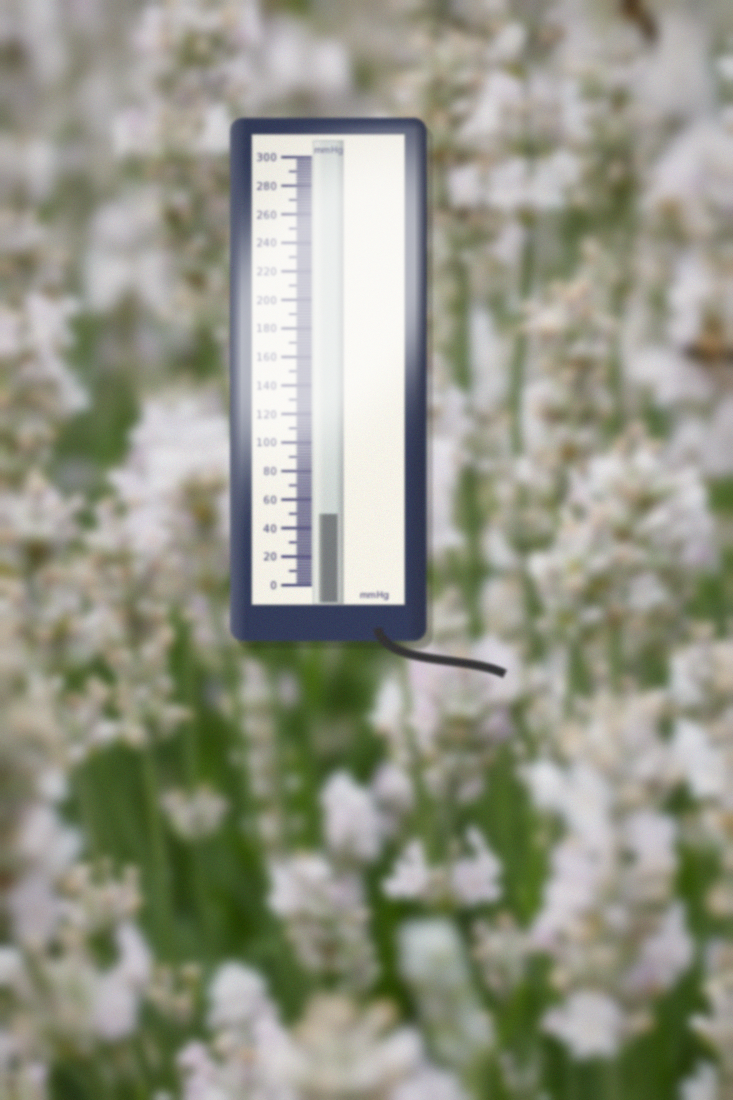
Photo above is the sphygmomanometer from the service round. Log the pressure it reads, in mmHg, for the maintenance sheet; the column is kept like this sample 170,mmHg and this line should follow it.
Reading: 50,mmHg
